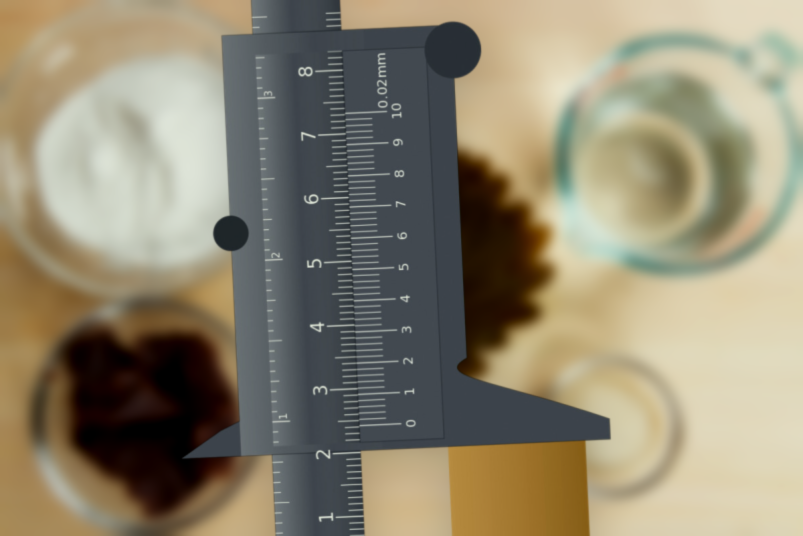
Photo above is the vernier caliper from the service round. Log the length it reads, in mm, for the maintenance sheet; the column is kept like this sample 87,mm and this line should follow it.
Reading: 24.2,mm
